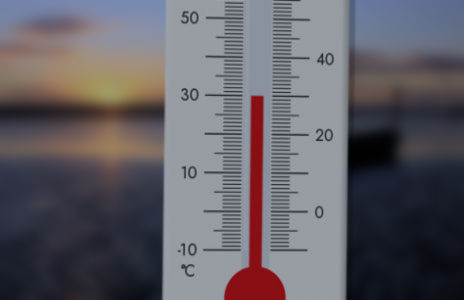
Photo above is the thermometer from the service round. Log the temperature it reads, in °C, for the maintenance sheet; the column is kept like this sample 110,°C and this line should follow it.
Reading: 30,°C
